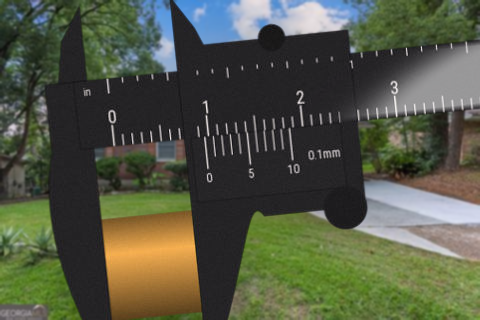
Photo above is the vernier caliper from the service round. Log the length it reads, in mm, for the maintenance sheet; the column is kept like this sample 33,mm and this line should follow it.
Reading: 9.6,mm
